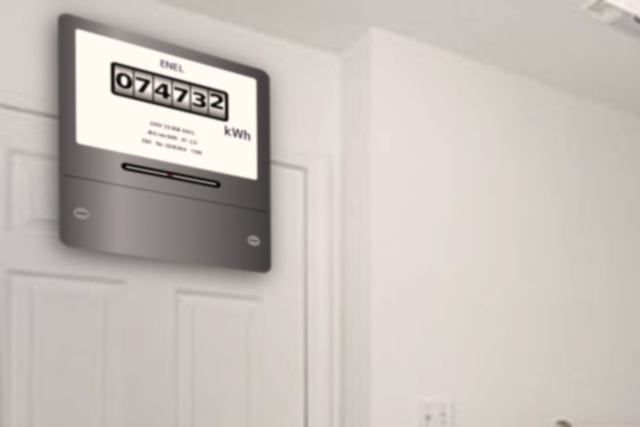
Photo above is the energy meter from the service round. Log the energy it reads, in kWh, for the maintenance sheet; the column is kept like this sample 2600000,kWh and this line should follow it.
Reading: 74732,kWh
